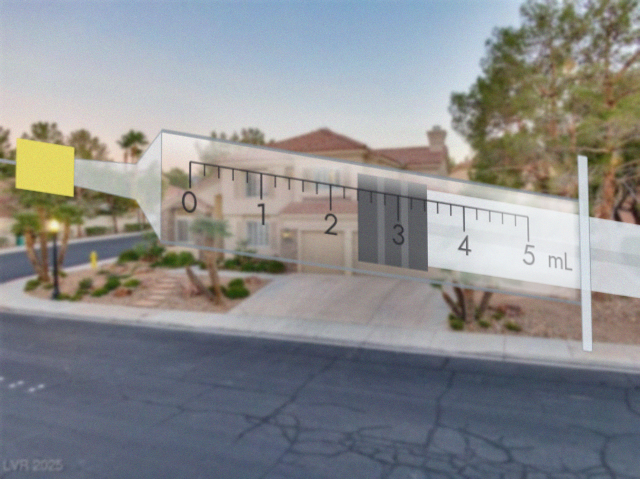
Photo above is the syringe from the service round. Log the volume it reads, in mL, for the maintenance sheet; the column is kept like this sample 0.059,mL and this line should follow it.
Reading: 2.4,mL
